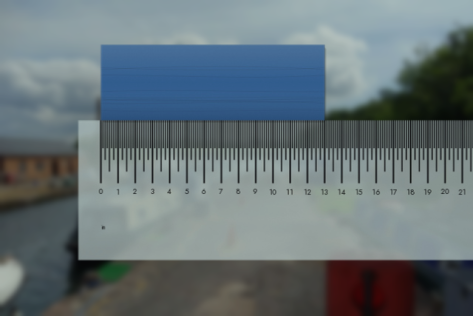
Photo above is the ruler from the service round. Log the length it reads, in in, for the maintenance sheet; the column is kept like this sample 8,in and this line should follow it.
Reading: 13,in
